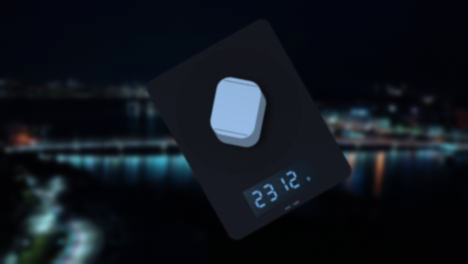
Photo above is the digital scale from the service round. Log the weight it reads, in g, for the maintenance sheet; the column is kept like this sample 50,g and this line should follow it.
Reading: 2312,g
